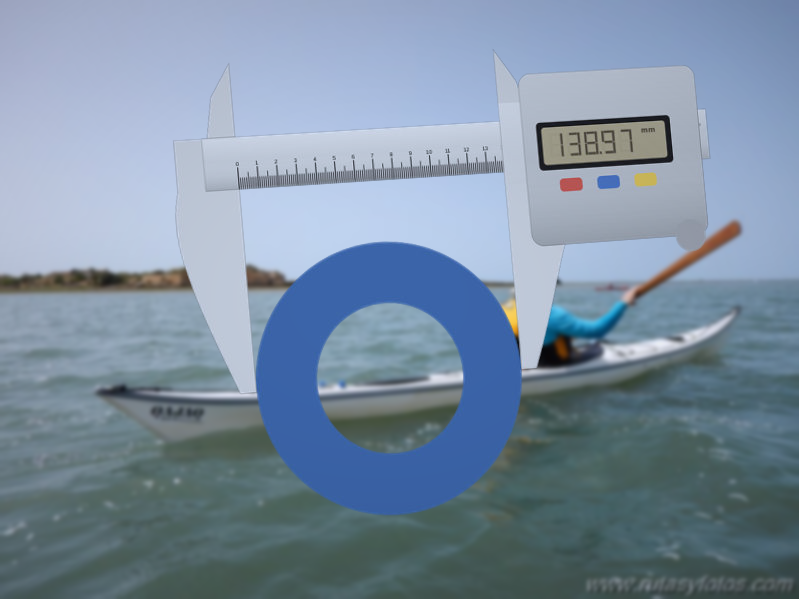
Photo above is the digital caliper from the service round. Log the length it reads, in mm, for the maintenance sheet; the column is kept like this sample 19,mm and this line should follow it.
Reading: 138.97,mm
